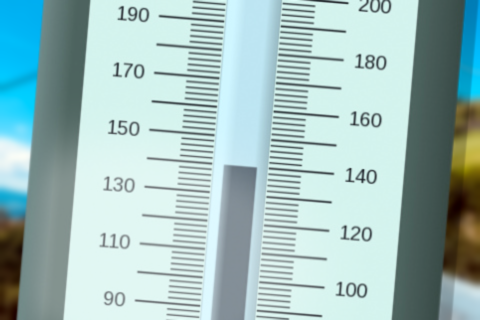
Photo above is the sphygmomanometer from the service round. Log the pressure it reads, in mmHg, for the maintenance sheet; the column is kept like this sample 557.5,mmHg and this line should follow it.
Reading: 140,mmHg
